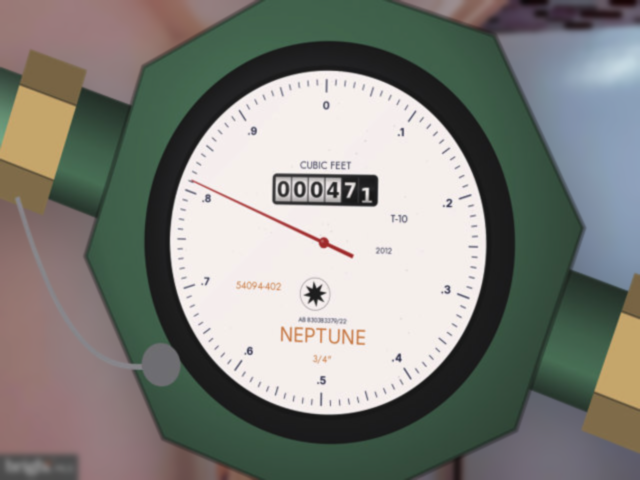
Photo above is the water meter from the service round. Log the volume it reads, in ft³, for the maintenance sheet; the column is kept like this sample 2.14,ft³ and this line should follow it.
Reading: 470.81,ft³
